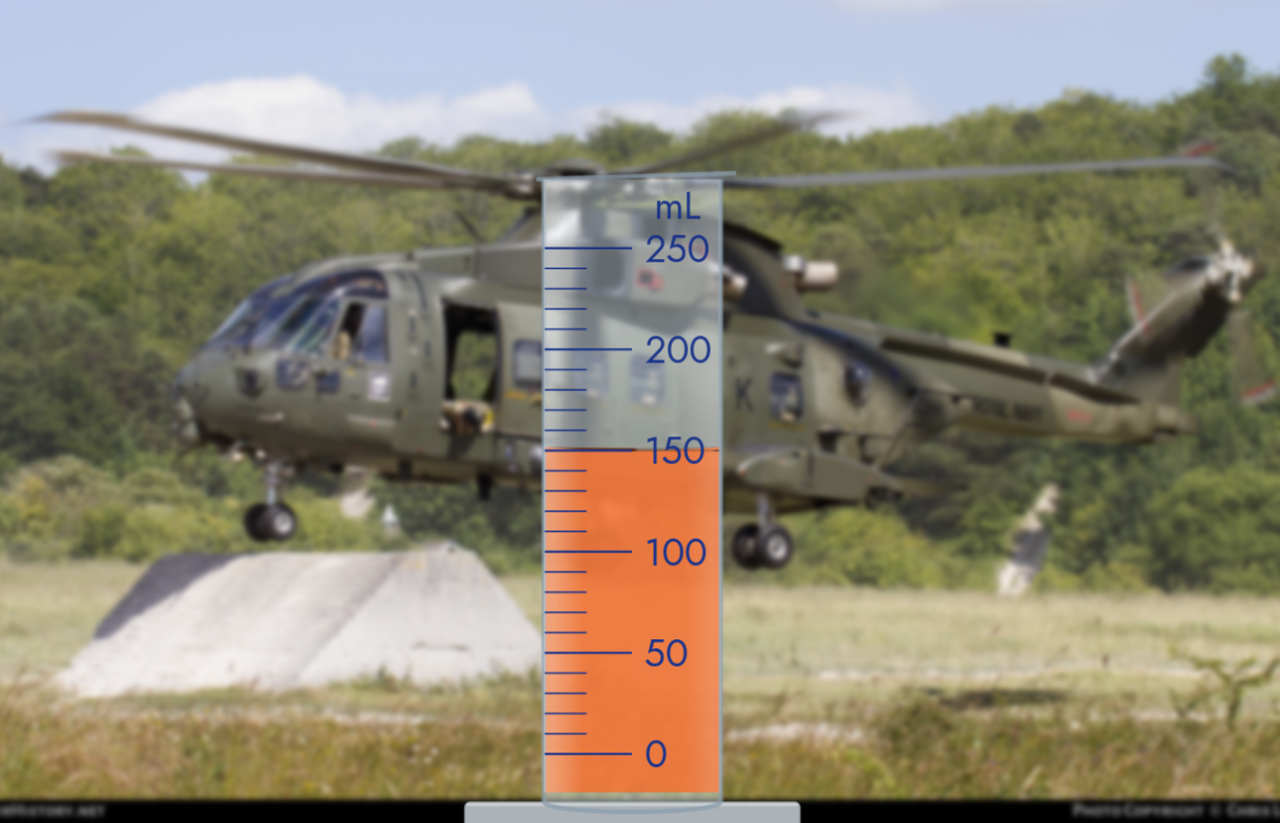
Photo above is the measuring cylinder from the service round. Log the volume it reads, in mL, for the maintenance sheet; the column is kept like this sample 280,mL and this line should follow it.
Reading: 150,mL
